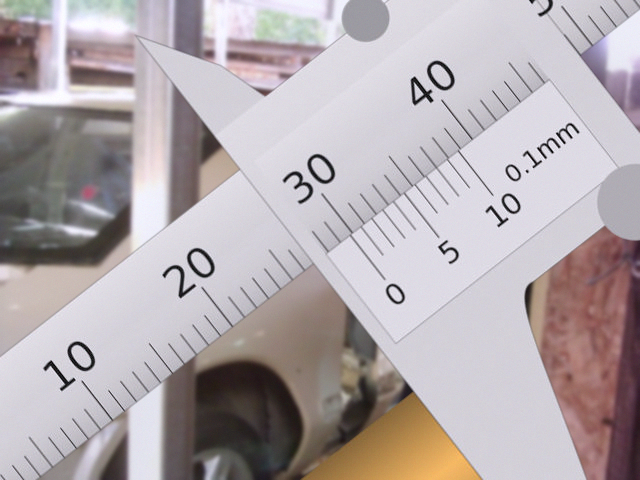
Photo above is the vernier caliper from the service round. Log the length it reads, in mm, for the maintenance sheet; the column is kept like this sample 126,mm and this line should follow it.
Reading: 29.8,mm
